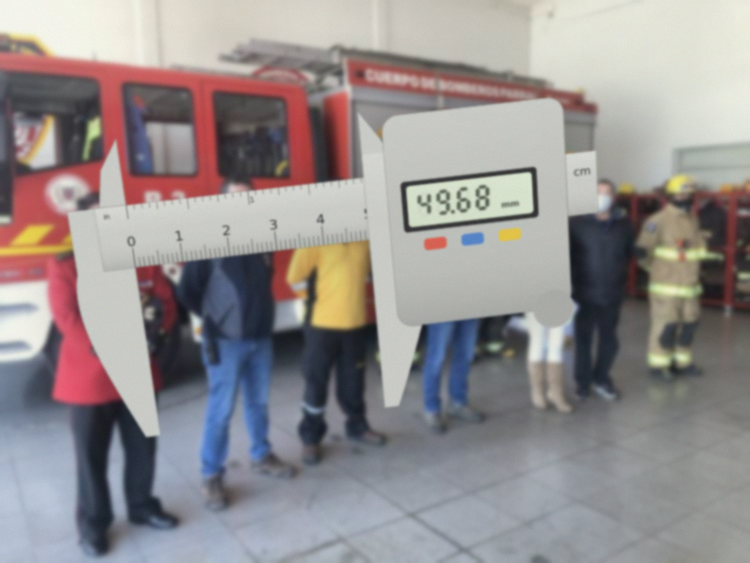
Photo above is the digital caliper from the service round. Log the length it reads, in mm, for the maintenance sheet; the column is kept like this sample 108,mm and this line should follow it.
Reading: 49.68,mm
